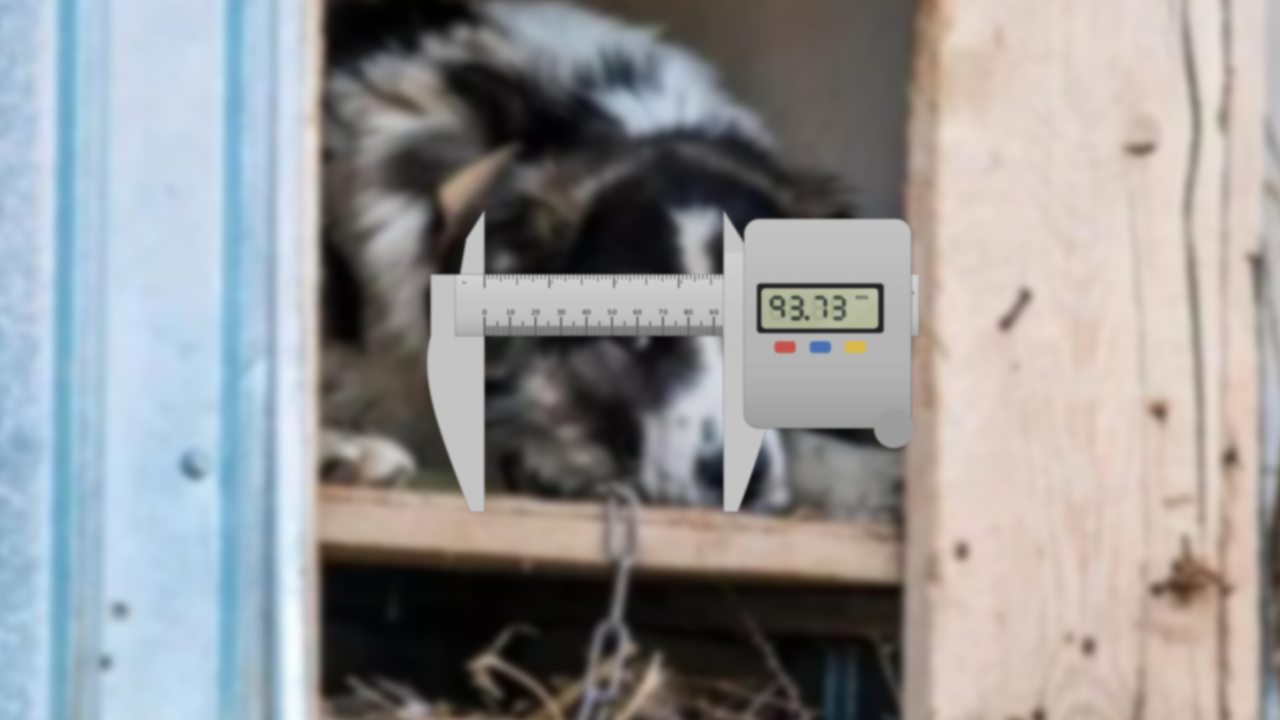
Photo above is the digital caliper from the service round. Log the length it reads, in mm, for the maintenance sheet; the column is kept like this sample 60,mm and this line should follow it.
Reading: 93.73,mm
